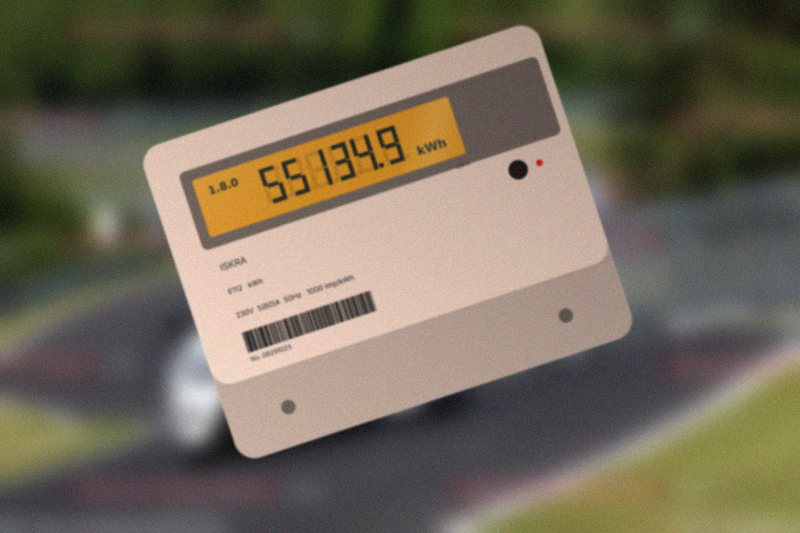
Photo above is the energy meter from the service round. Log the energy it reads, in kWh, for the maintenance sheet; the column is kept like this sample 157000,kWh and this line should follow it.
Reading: 55134.9,kWh
